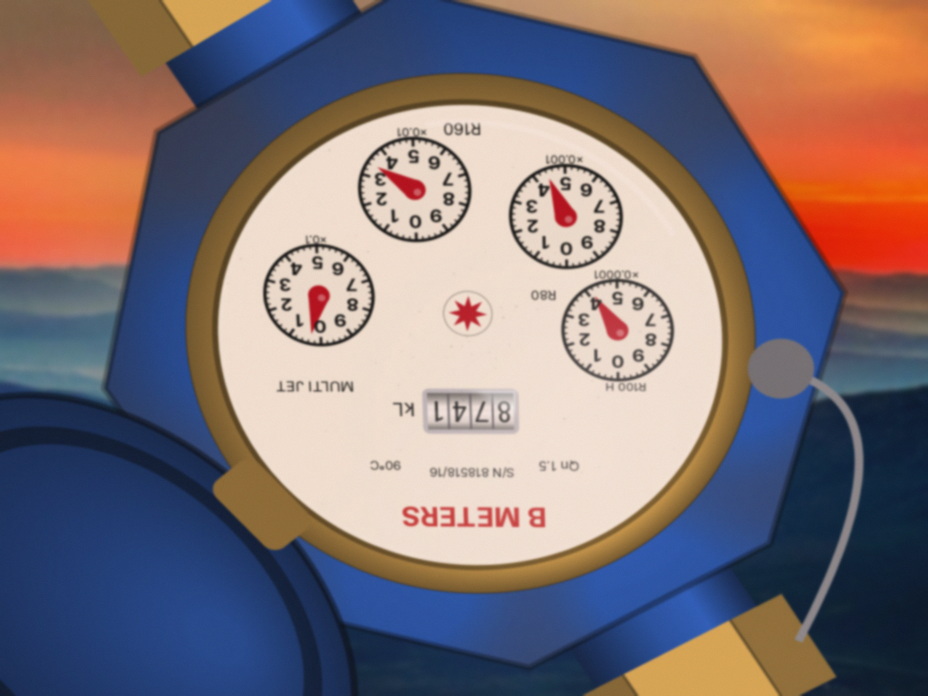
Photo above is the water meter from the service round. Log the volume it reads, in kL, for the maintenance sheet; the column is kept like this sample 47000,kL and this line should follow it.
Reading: 8741.0344,kL
